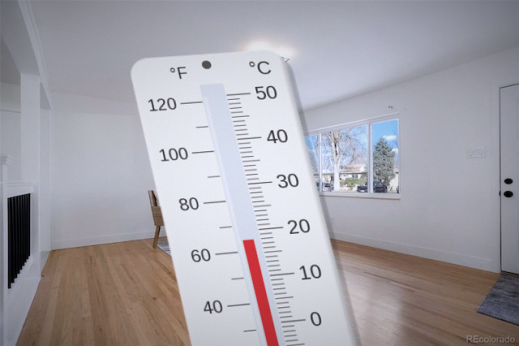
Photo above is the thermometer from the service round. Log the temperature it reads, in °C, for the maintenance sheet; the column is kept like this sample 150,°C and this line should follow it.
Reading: 18,°C
